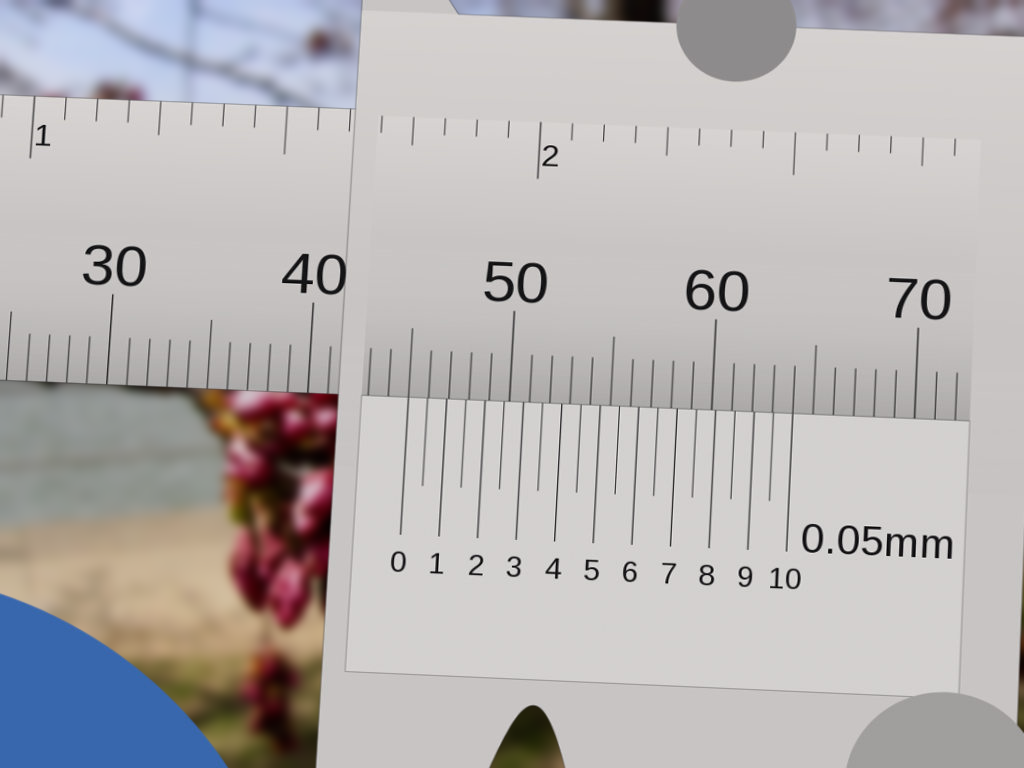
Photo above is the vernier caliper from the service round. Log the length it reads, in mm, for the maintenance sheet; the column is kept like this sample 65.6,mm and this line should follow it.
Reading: 45.0,mm
